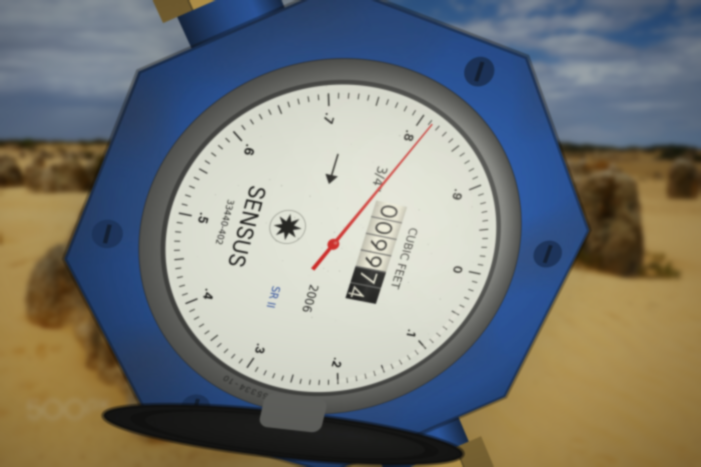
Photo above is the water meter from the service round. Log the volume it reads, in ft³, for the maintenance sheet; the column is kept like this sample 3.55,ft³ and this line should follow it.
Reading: 9973.81,ft³
